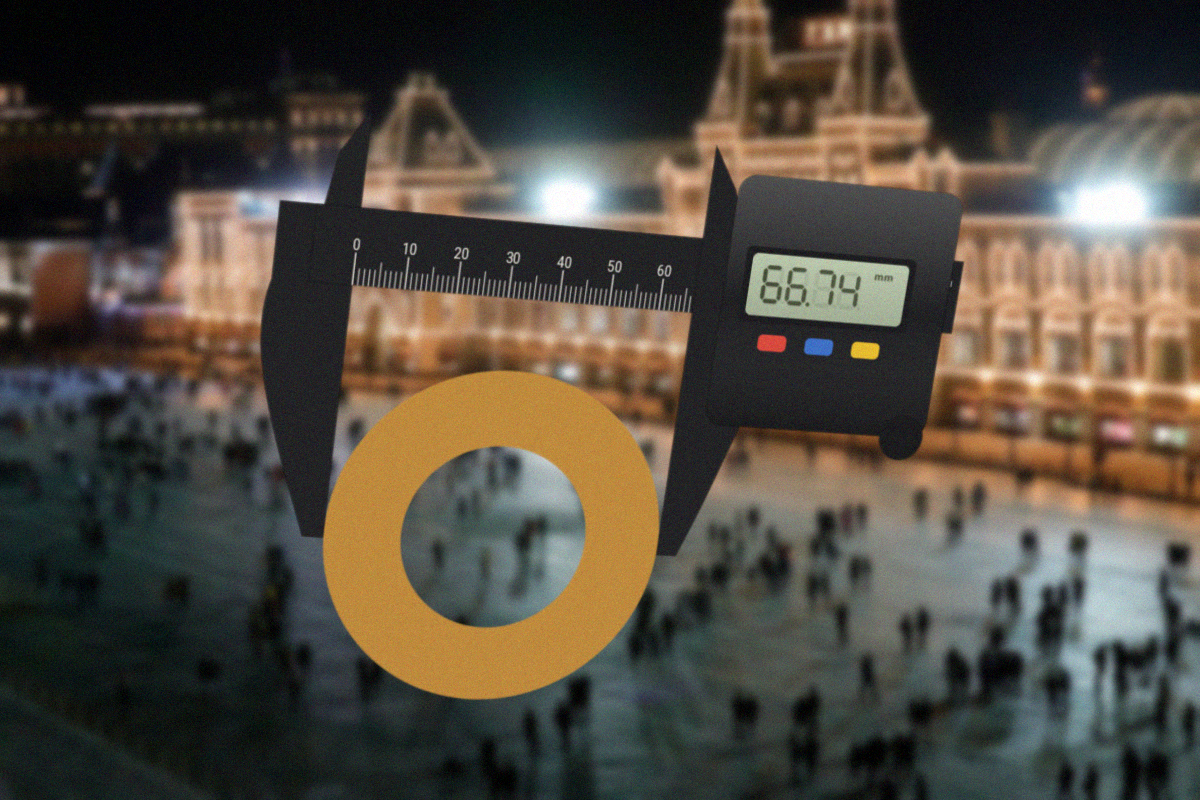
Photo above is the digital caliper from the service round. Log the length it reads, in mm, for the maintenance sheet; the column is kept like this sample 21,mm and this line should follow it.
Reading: 66.74,mm
